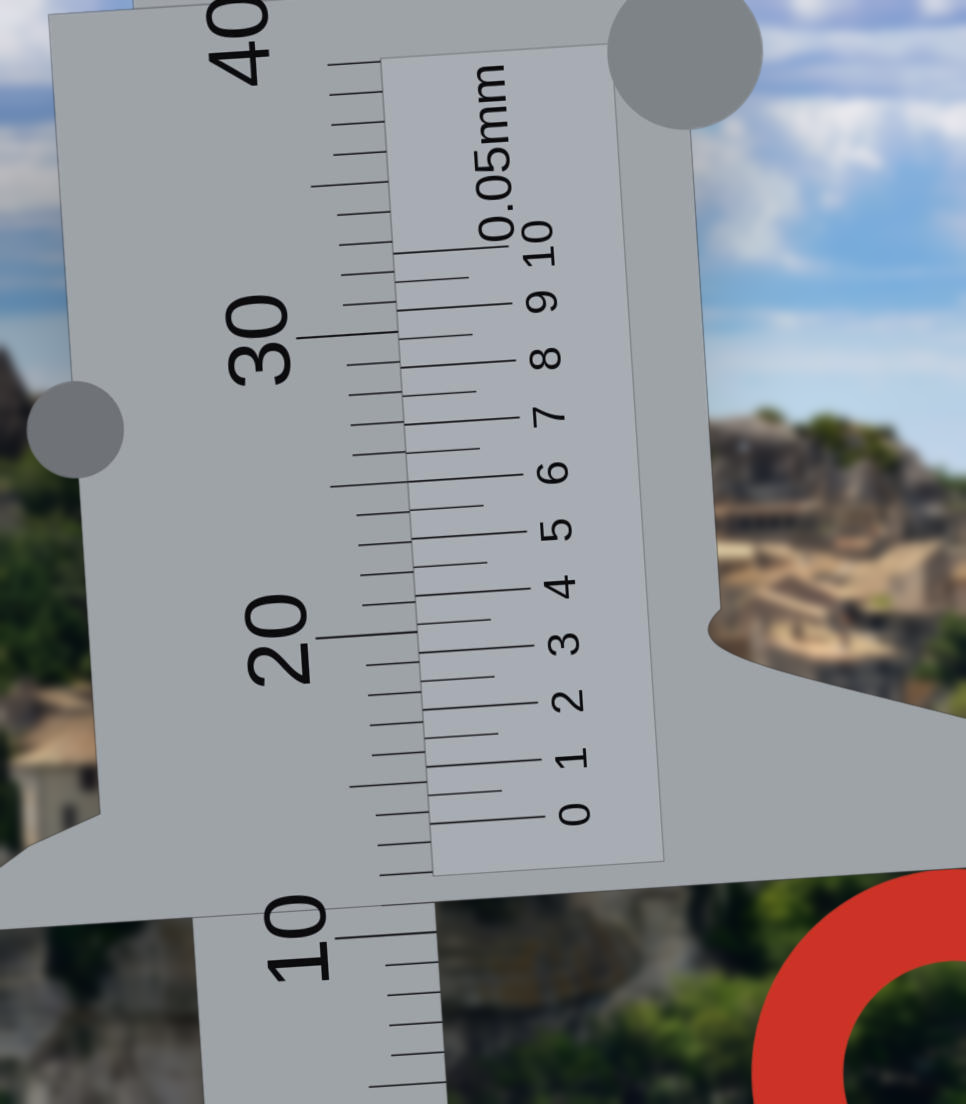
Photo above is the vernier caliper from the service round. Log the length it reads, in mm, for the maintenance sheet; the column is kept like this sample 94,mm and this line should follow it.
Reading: 13.60,mm
